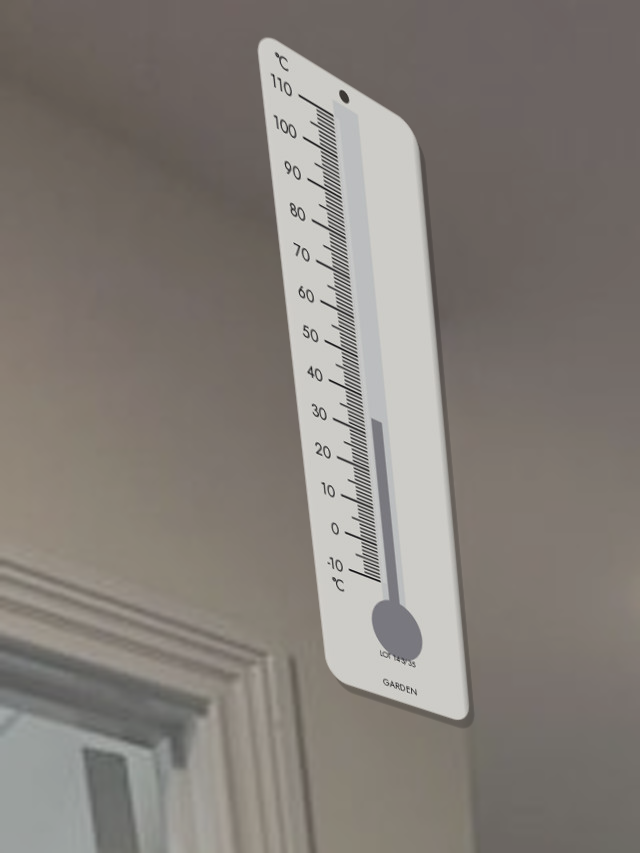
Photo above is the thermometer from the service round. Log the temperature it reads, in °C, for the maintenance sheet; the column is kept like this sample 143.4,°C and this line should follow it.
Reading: 35,°C
